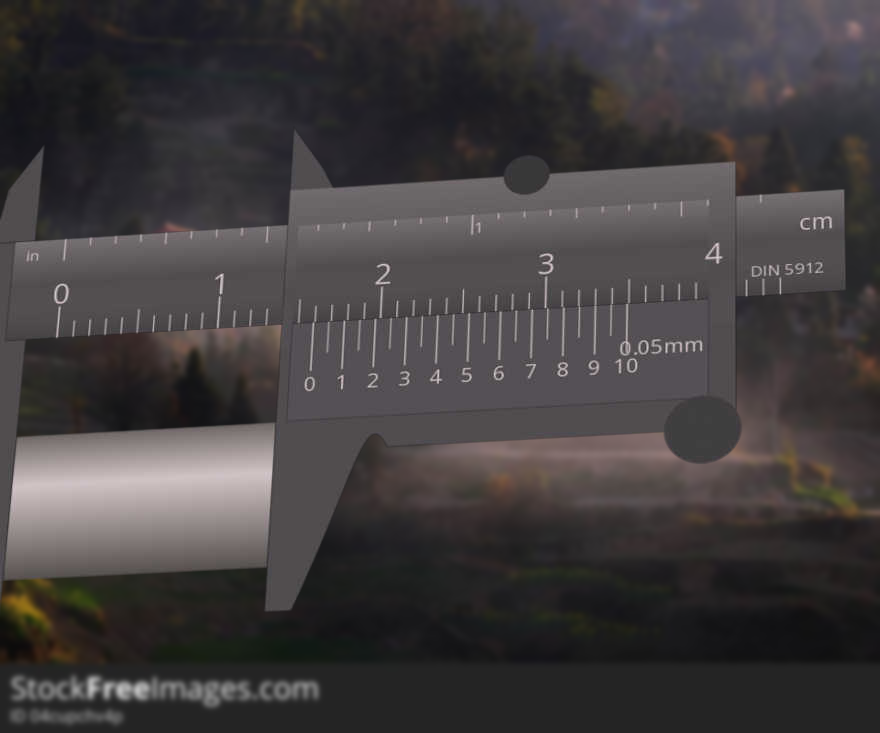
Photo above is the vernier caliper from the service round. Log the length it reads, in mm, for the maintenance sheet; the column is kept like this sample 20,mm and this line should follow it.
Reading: 15.9,mm
